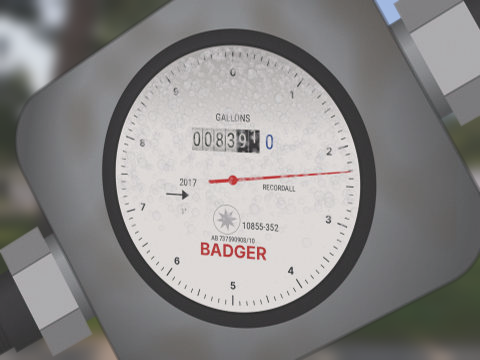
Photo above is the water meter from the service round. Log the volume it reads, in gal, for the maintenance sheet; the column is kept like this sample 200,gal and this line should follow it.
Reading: 83912.3,gal
